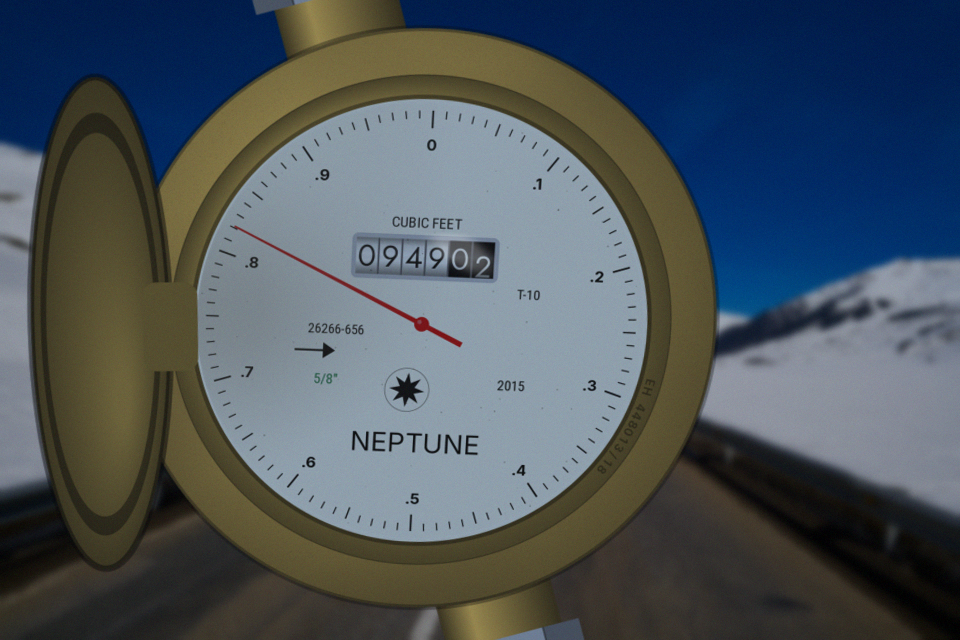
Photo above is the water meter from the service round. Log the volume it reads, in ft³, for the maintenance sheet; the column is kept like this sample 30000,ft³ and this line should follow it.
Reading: 94901.82,ft³
